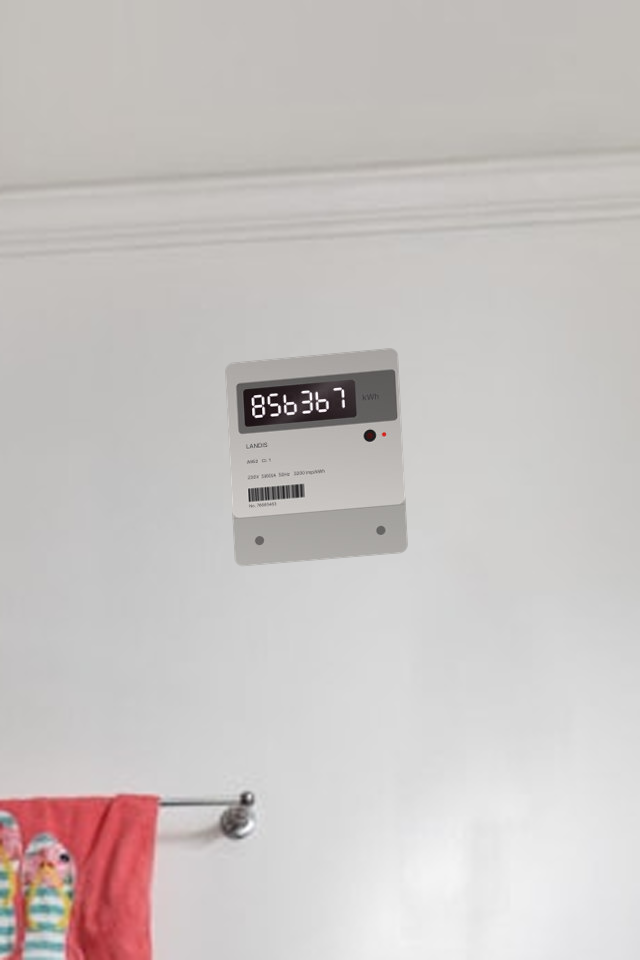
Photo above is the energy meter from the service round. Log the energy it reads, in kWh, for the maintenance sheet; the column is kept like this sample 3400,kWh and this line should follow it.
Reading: 856367,kWh
